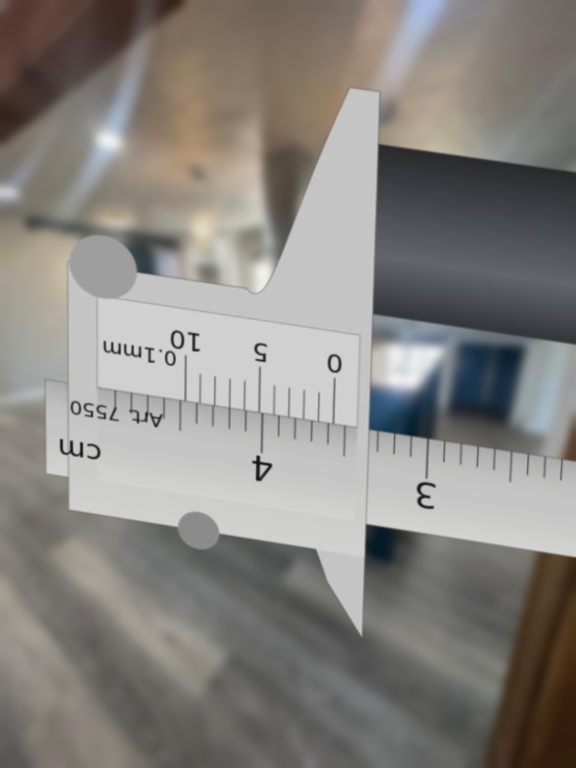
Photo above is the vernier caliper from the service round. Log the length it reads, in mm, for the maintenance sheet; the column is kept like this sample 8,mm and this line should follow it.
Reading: 35.7,mm
